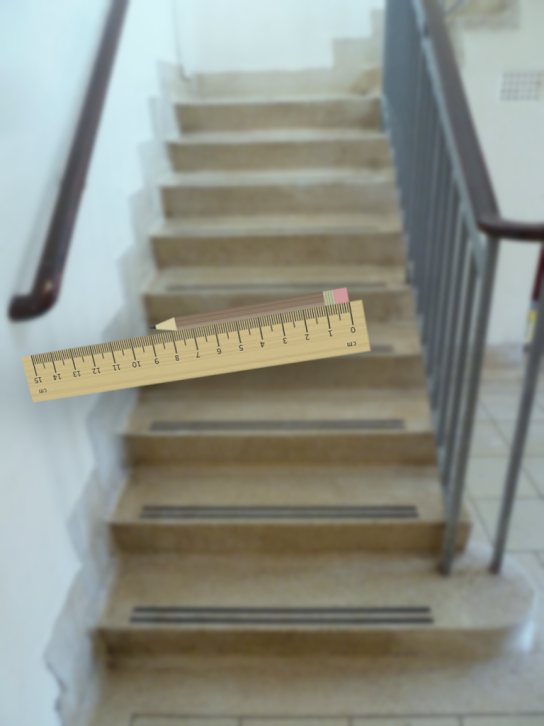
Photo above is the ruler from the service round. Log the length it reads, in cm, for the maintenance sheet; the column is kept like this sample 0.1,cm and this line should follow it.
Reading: 9,cm
